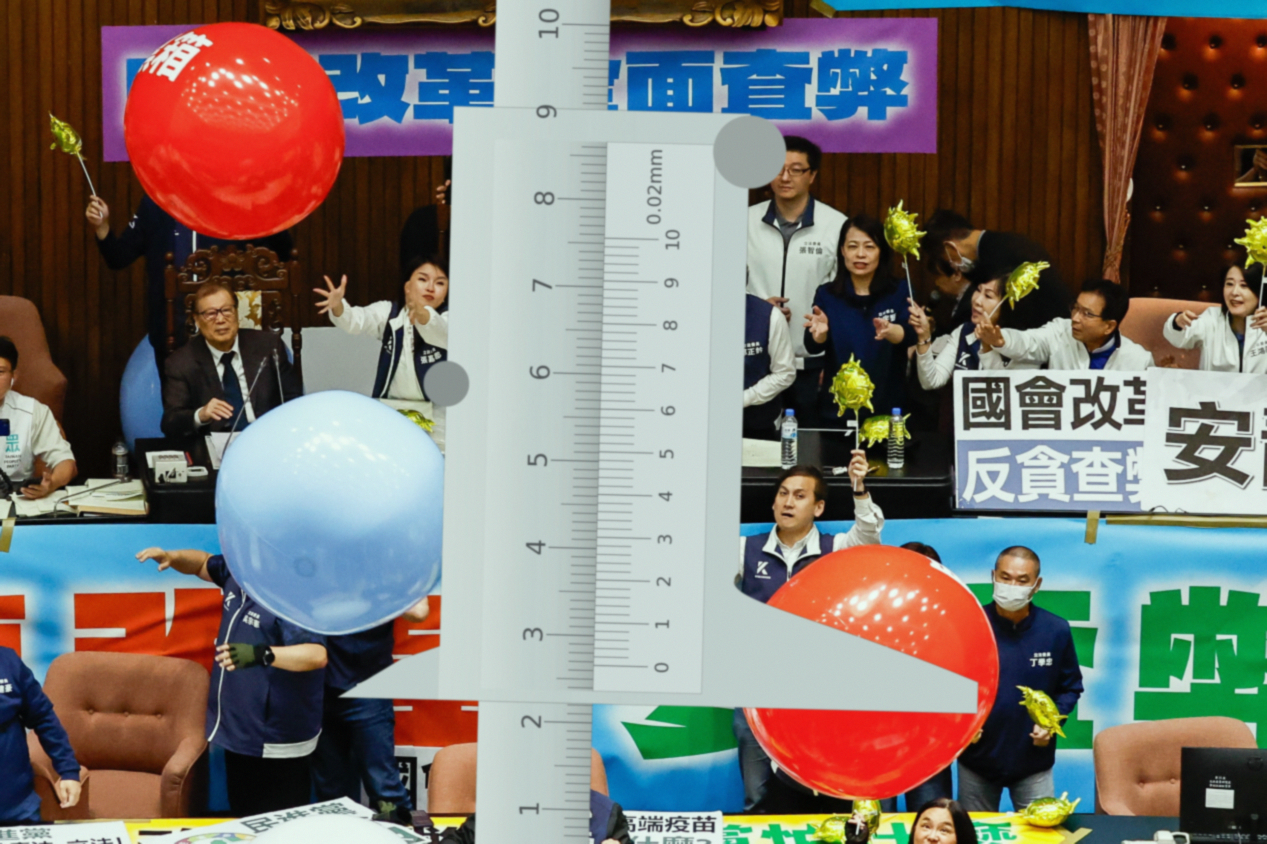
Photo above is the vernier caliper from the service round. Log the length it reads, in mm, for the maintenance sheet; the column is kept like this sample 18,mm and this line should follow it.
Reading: 26.6,mm
